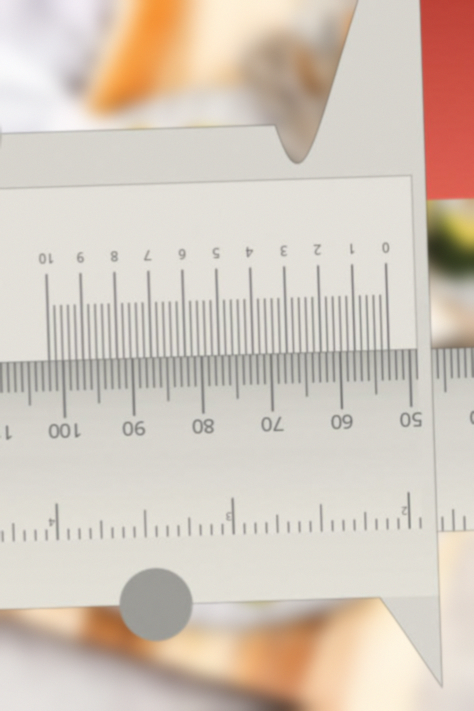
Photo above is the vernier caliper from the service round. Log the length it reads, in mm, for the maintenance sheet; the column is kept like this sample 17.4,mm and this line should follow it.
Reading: 53.0,mm
